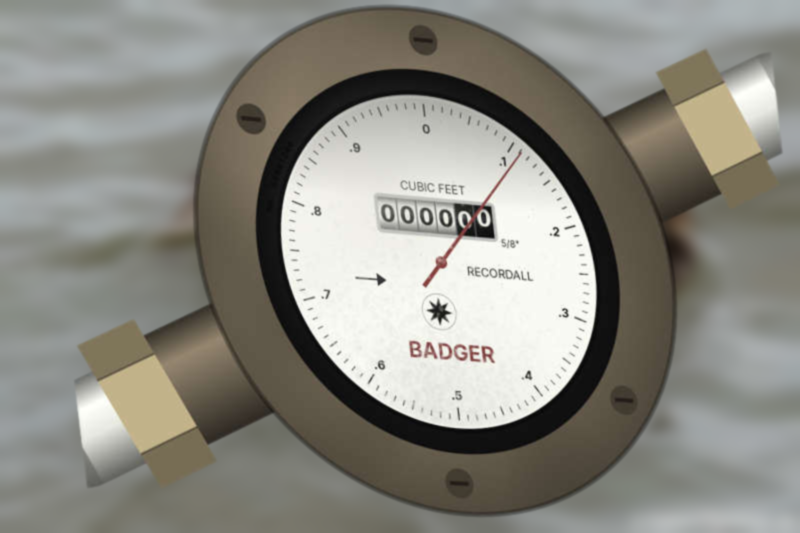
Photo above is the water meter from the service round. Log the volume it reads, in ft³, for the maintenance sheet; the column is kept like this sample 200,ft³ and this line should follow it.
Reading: 0.11,ft³
